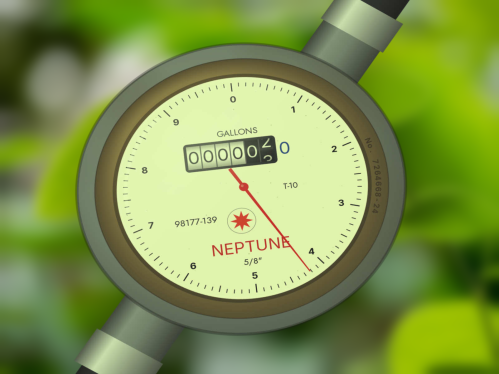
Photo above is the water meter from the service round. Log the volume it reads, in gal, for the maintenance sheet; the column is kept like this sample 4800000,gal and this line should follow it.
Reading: 24.2,gal
